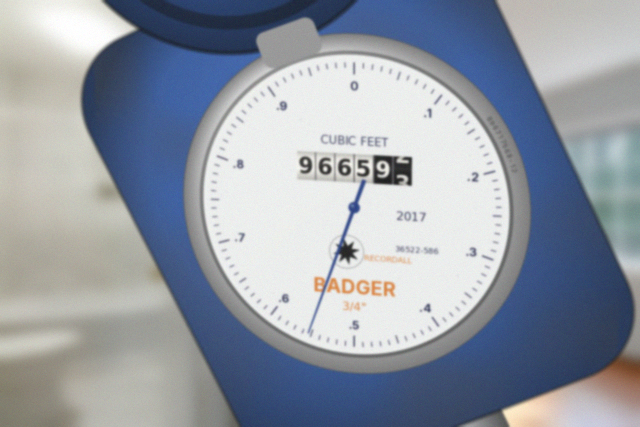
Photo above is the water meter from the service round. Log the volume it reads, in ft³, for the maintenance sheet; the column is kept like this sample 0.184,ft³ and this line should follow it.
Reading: 966592.55,ft³
